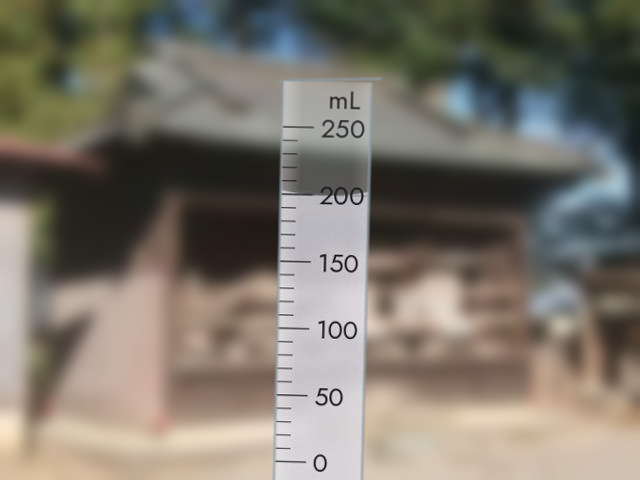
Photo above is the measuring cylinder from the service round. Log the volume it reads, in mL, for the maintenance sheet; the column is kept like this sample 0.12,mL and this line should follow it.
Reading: 200,mL
